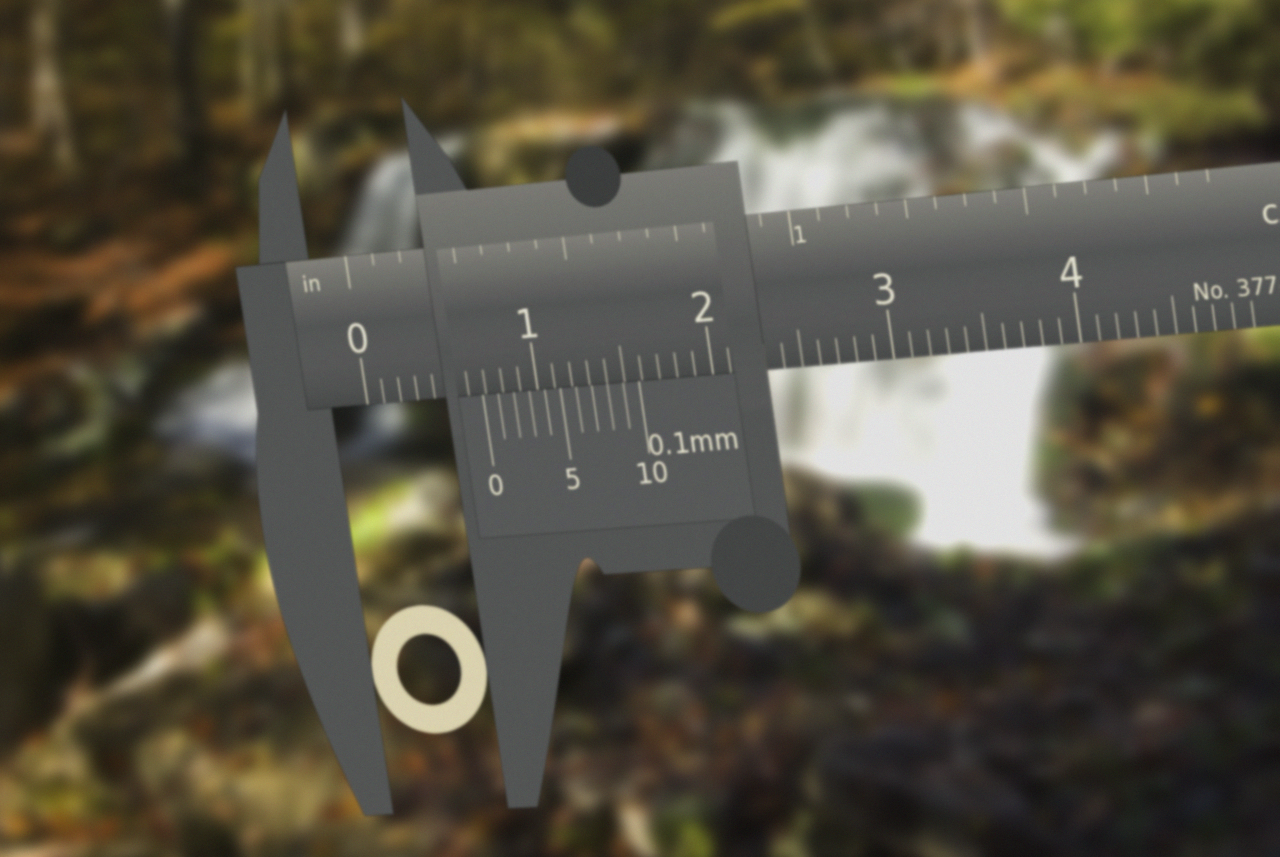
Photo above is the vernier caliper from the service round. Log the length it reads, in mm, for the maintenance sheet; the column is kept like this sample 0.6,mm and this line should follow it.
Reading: 6.8,mm
